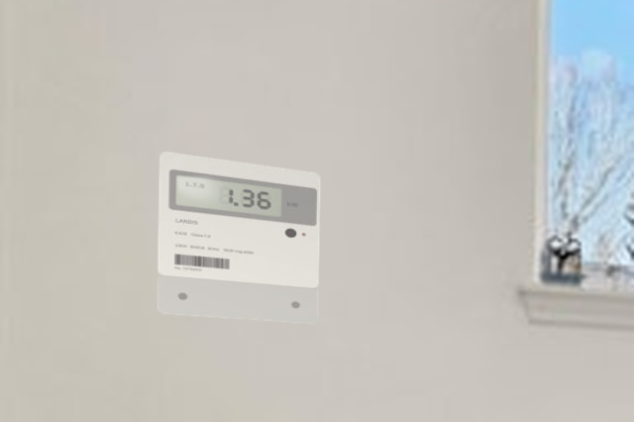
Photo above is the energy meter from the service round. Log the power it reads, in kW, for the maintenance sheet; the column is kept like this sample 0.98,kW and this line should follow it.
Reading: 1.36,kW
